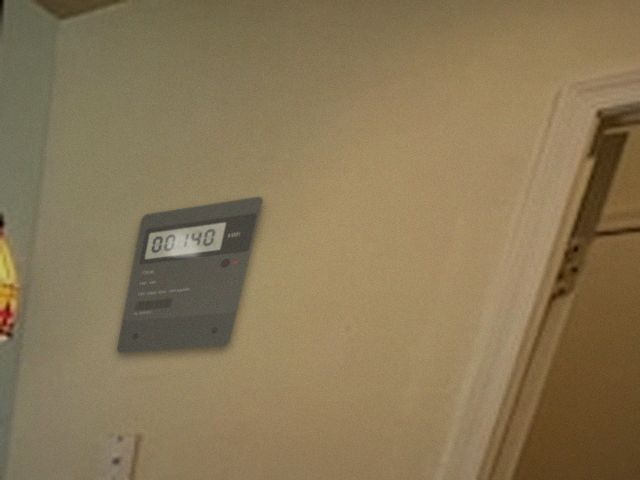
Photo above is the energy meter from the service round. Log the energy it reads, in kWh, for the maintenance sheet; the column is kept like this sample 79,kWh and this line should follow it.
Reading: 140,kWh
